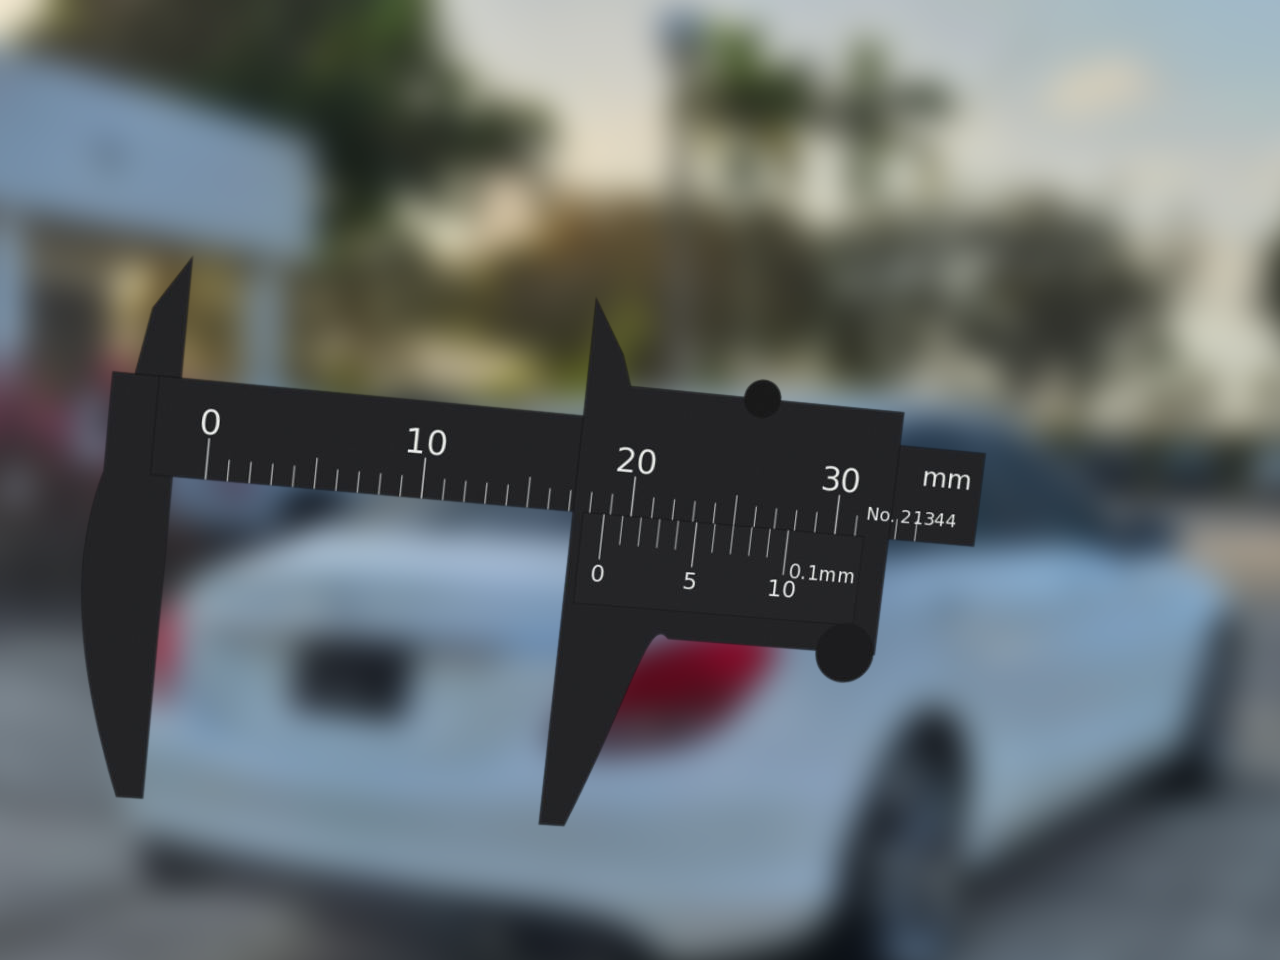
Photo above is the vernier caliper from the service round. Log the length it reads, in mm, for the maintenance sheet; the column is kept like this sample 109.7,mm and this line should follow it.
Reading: 18.7,mm
